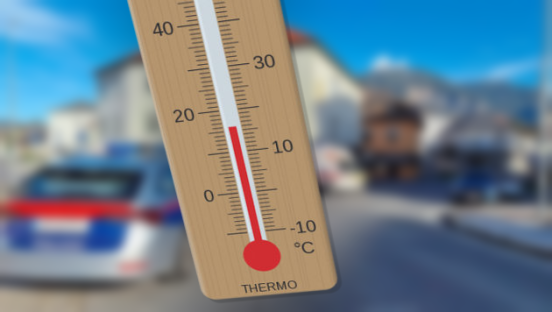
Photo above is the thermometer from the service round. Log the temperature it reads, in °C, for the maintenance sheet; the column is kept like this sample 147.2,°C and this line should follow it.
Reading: 16,°C
